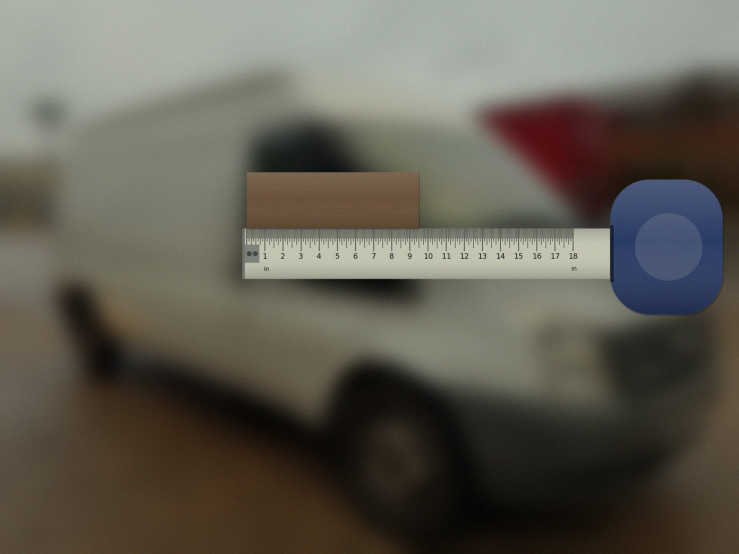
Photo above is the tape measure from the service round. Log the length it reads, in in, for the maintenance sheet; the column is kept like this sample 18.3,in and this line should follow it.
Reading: 9.5,in
